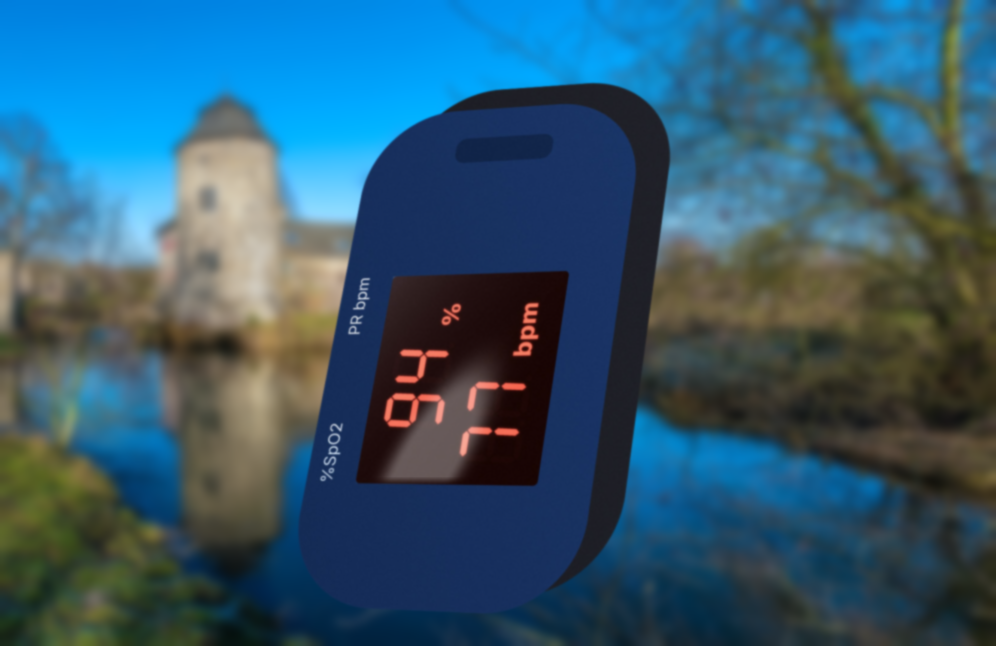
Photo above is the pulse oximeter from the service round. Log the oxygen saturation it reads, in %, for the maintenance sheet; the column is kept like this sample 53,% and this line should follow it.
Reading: 94,%
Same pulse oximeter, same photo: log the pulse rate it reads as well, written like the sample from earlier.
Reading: 77,bpm
